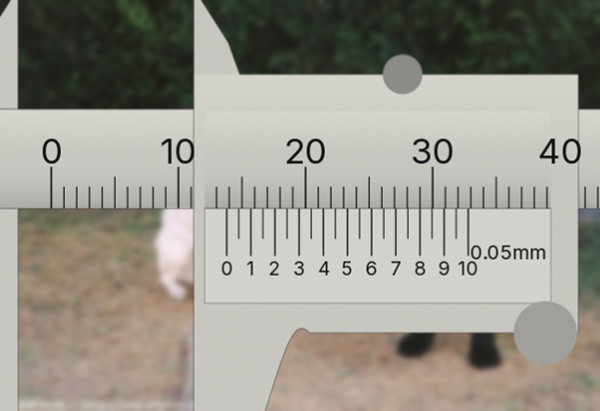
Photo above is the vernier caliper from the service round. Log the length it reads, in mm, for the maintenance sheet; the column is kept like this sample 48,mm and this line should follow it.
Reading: 13.8,mm
